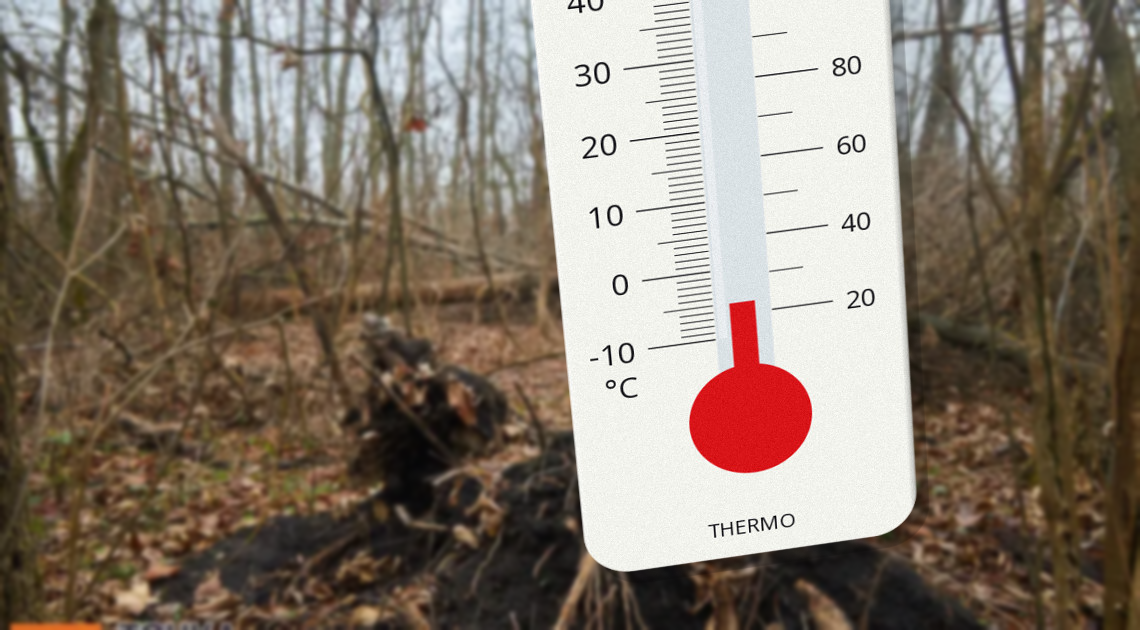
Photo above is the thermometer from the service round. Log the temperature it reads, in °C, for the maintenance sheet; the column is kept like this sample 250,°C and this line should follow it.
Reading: -5,°C
